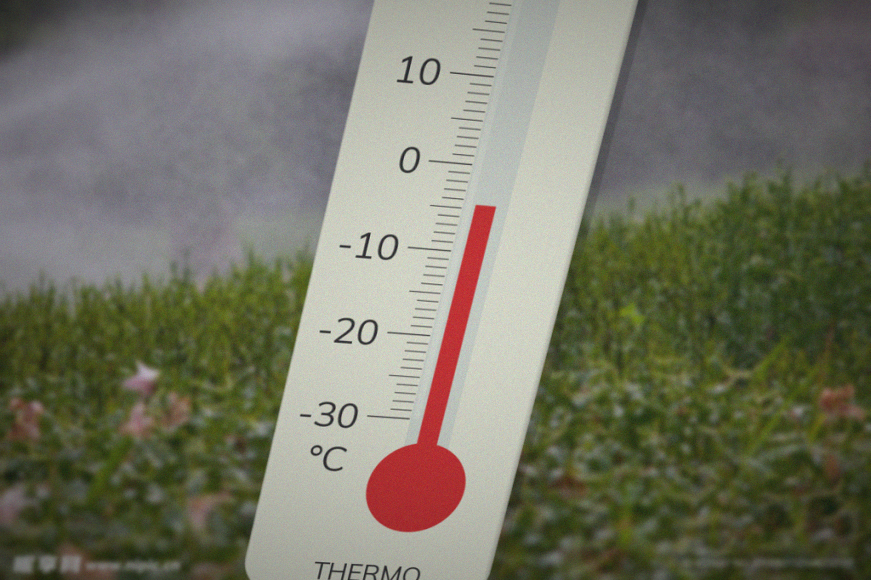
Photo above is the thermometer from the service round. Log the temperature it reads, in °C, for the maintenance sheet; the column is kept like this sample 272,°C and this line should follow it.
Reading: -4.5,°C
